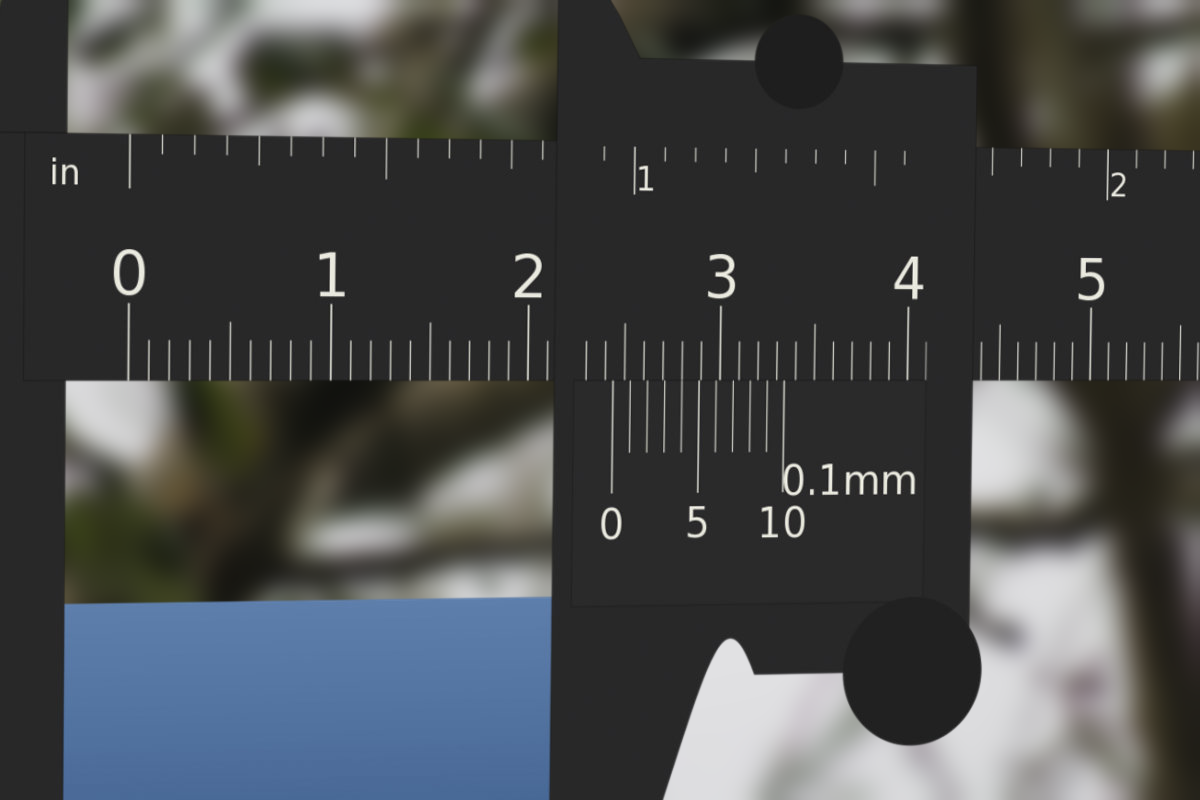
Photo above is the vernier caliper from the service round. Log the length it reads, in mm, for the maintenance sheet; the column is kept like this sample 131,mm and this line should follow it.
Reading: 24.4,mm
